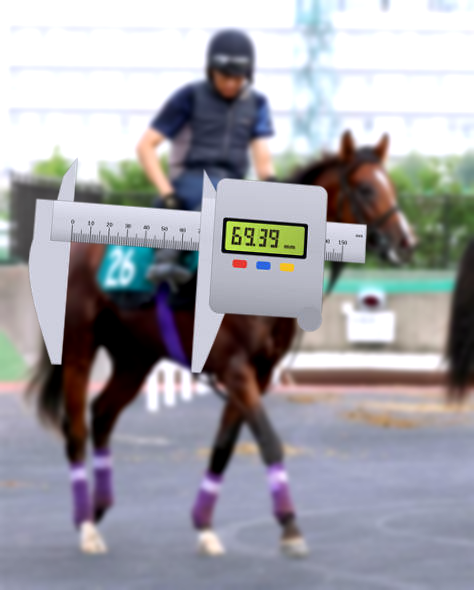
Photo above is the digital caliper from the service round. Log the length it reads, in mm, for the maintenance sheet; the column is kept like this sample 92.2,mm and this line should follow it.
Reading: 69.39,mm
